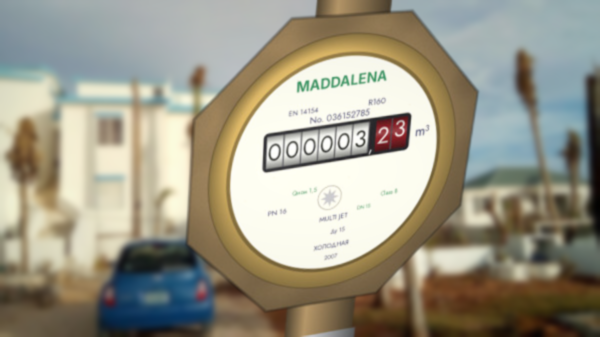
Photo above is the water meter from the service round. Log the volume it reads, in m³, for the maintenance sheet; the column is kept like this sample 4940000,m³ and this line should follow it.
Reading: 3.23,m³
